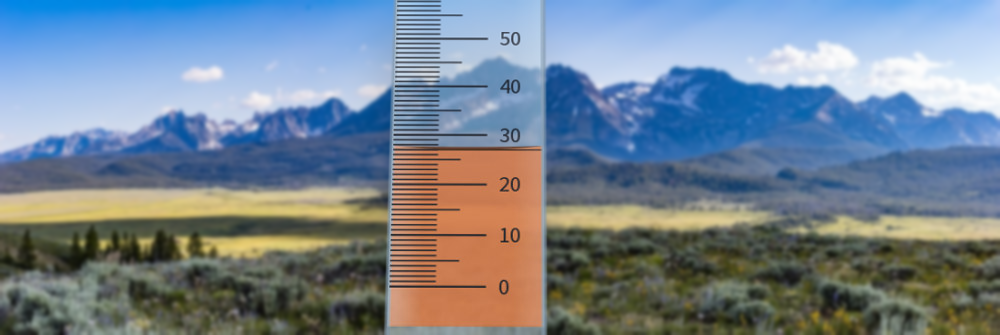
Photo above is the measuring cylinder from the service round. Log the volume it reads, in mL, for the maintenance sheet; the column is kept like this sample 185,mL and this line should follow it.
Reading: 27,mL
